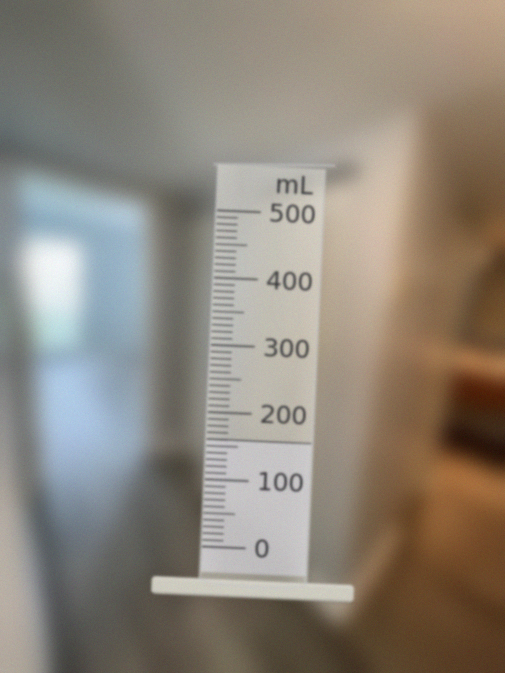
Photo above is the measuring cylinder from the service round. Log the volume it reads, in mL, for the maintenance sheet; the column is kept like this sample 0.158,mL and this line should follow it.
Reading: 160,mL
